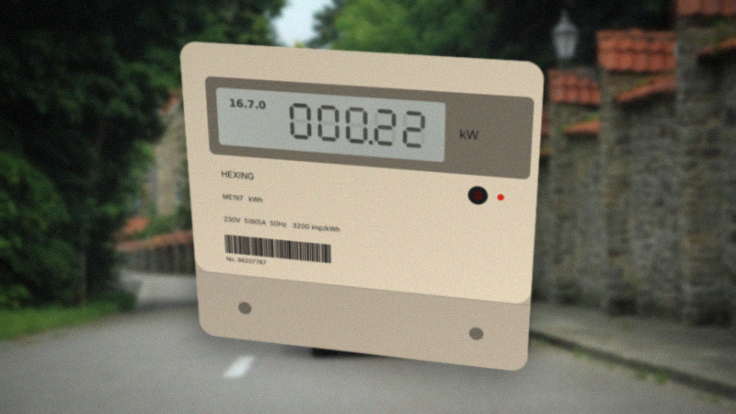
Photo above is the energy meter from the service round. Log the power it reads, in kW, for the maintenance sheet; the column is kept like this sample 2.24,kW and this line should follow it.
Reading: 0.22,kW
